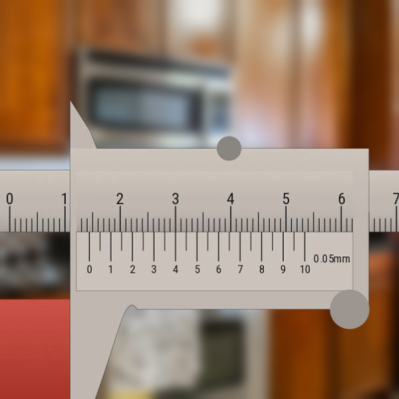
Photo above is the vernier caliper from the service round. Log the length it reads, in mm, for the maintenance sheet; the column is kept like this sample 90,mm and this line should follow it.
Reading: 14.4,mm
